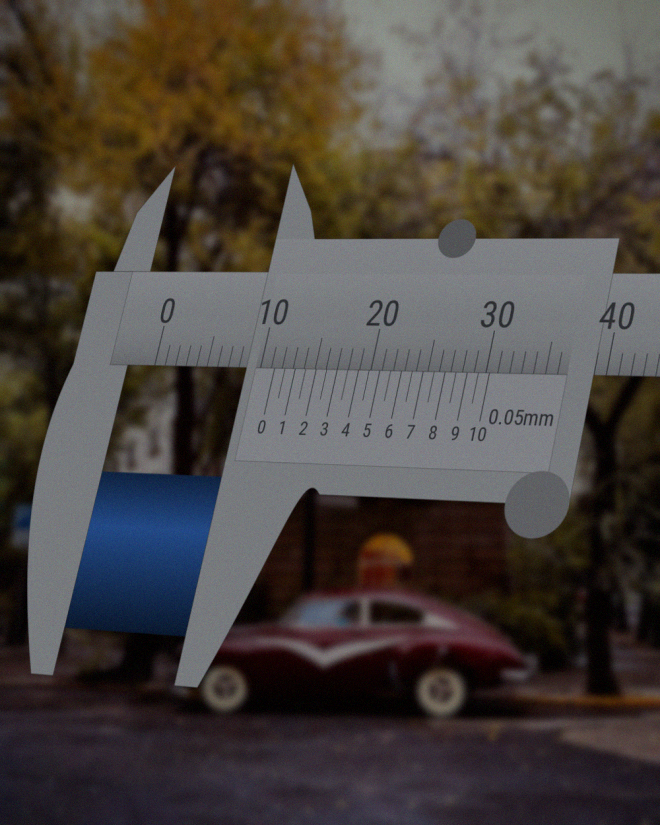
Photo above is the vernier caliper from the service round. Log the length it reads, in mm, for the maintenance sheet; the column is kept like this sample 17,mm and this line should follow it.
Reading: 11.3,mm
